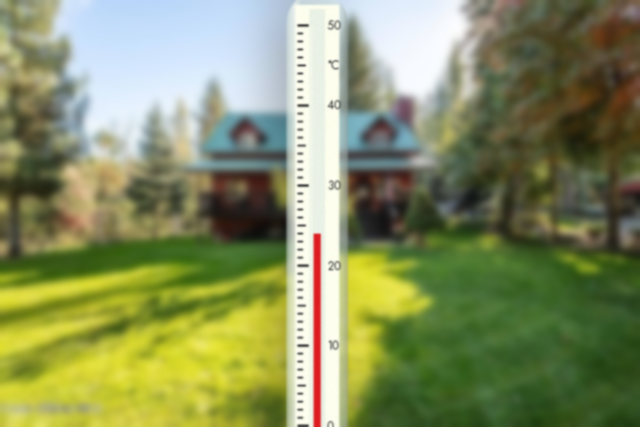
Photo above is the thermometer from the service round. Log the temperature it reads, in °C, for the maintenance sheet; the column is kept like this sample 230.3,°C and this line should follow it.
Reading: 24,°C
